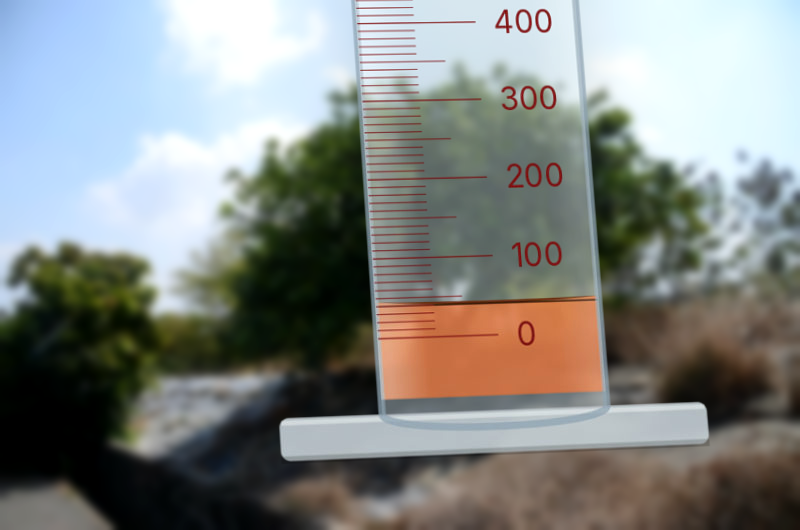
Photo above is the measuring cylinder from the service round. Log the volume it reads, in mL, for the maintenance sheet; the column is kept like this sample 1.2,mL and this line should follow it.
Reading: 40,mL
